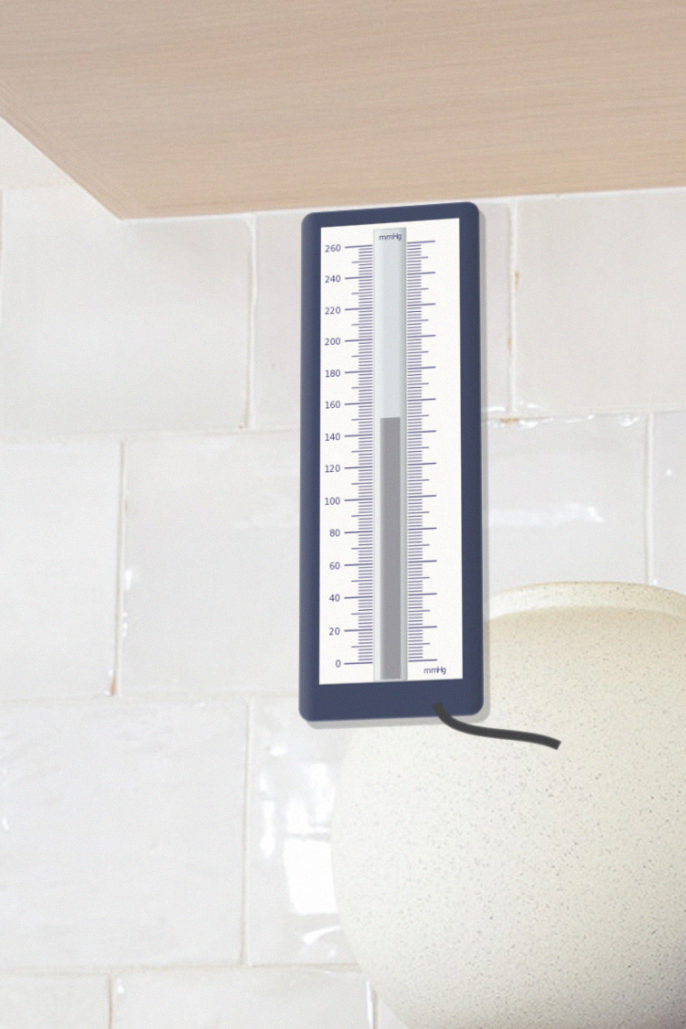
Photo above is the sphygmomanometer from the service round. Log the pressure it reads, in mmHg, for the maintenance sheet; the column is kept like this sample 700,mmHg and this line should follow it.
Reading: 150,mmHg
